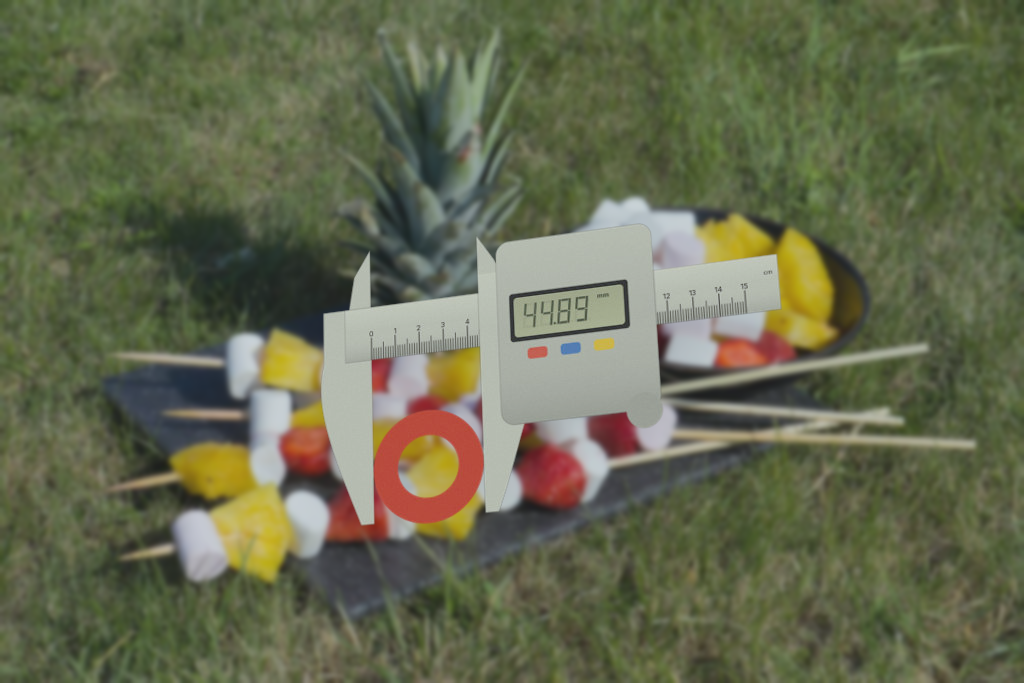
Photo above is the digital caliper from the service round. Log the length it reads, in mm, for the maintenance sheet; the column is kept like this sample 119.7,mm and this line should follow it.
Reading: 44.89,mm
